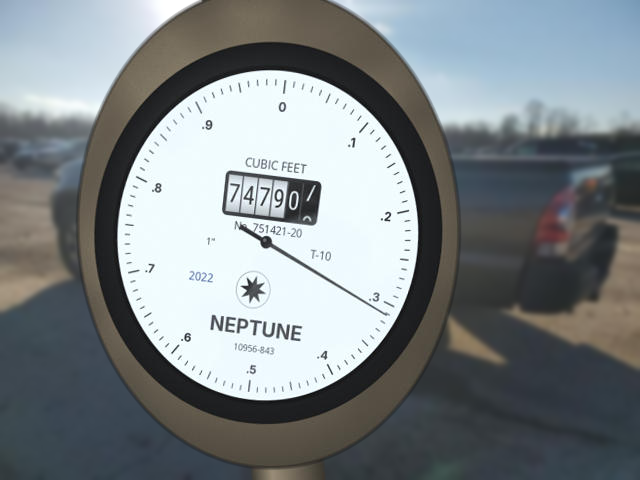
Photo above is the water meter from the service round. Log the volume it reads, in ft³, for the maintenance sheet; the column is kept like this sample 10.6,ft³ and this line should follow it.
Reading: 747907.31,ft³
